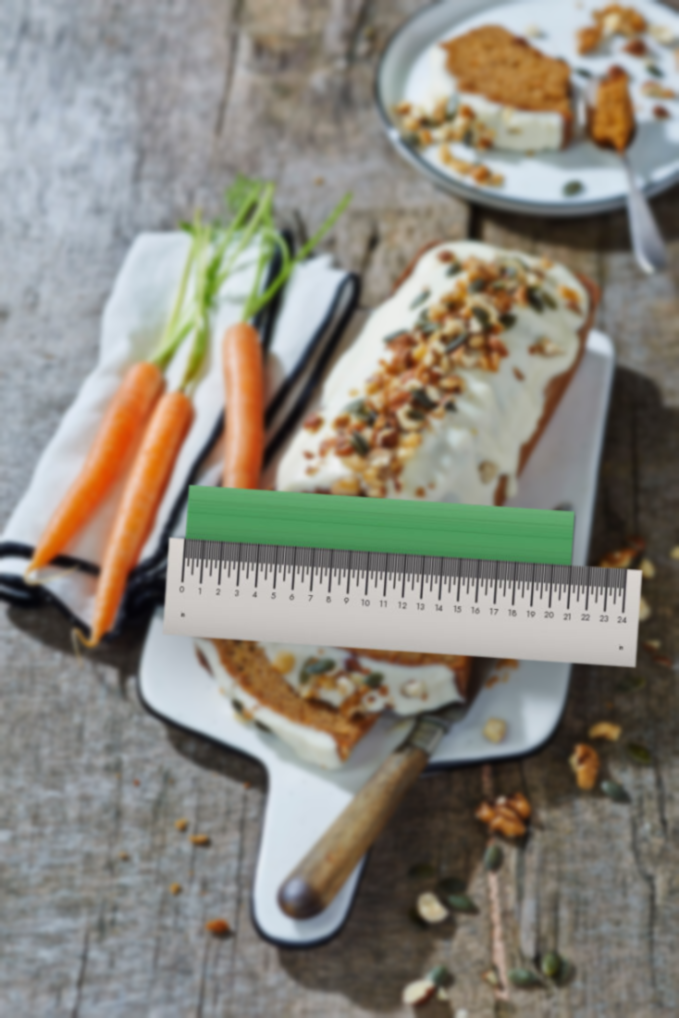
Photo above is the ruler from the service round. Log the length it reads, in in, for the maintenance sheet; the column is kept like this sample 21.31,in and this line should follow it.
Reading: 21,in
